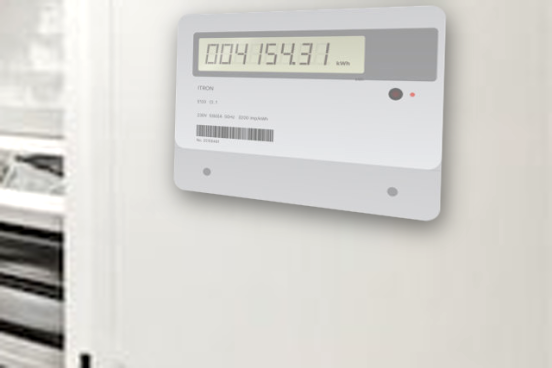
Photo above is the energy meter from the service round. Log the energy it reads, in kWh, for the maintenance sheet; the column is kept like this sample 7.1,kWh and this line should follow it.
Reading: 4154.31,kWh
